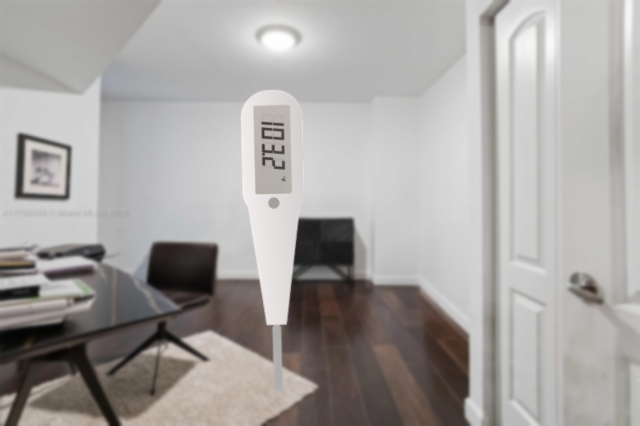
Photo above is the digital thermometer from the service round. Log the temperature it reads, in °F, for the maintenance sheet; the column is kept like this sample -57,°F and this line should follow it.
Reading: 103.2,°F
